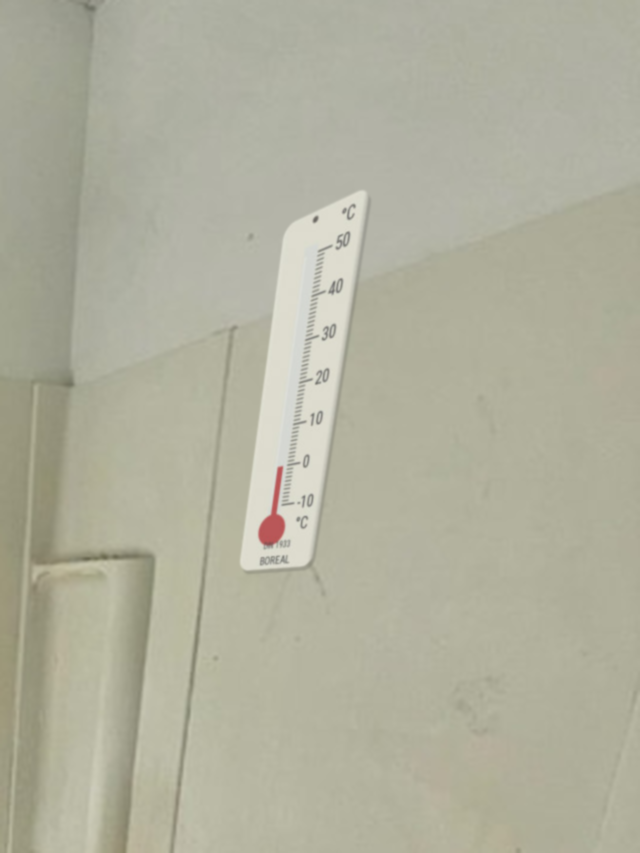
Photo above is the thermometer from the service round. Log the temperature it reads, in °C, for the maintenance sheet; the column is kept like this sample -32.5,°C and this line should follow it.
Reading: 0,°C
